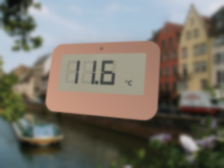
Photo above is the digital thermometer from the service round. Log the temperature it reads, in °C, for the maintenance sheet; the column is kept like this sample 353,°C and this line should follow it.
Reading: 11.6,°C
